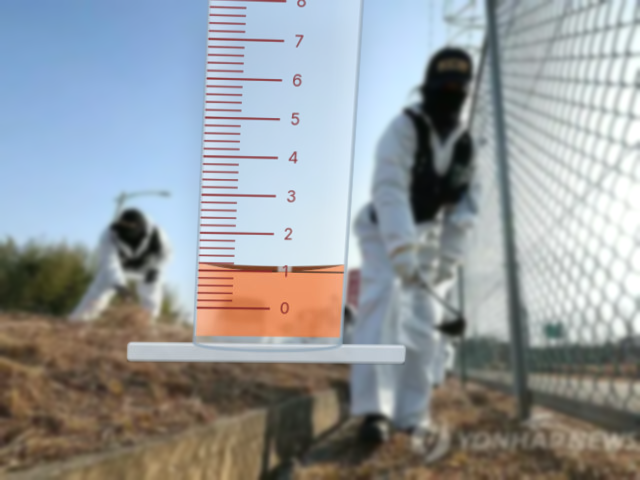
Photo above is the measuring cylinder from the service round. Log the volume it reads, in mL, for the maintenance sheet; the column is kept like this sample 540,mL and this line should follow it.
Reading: 1,mL
